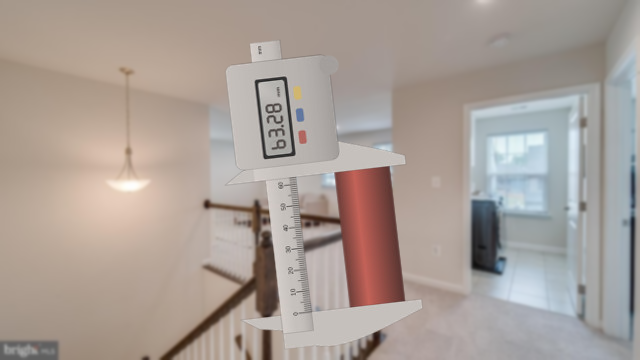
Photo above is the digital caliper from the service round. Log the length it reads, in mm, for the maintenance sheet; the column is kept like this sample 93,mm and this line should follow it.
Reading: 63.28,mm
